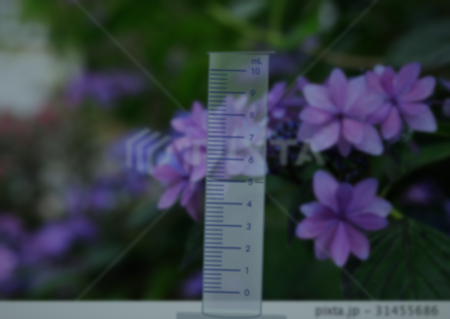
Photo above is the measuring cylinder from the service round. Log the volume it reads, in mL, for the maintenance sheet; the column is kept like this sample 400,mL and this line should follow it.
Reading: 5,mL
